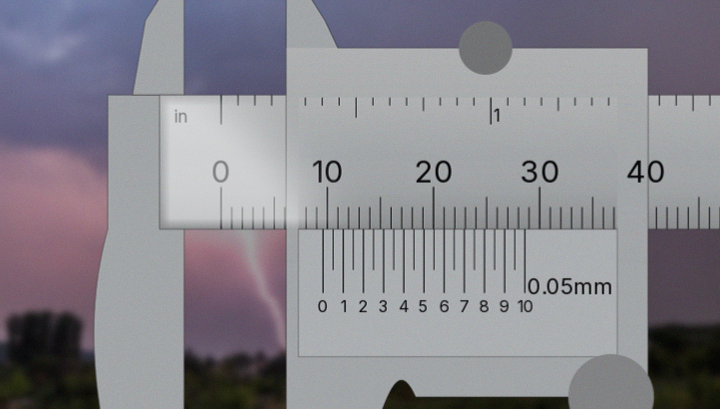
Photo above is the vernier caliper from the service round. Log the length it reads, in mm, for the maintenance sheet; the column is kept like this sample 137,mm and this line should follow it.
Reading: 9.6,mm
